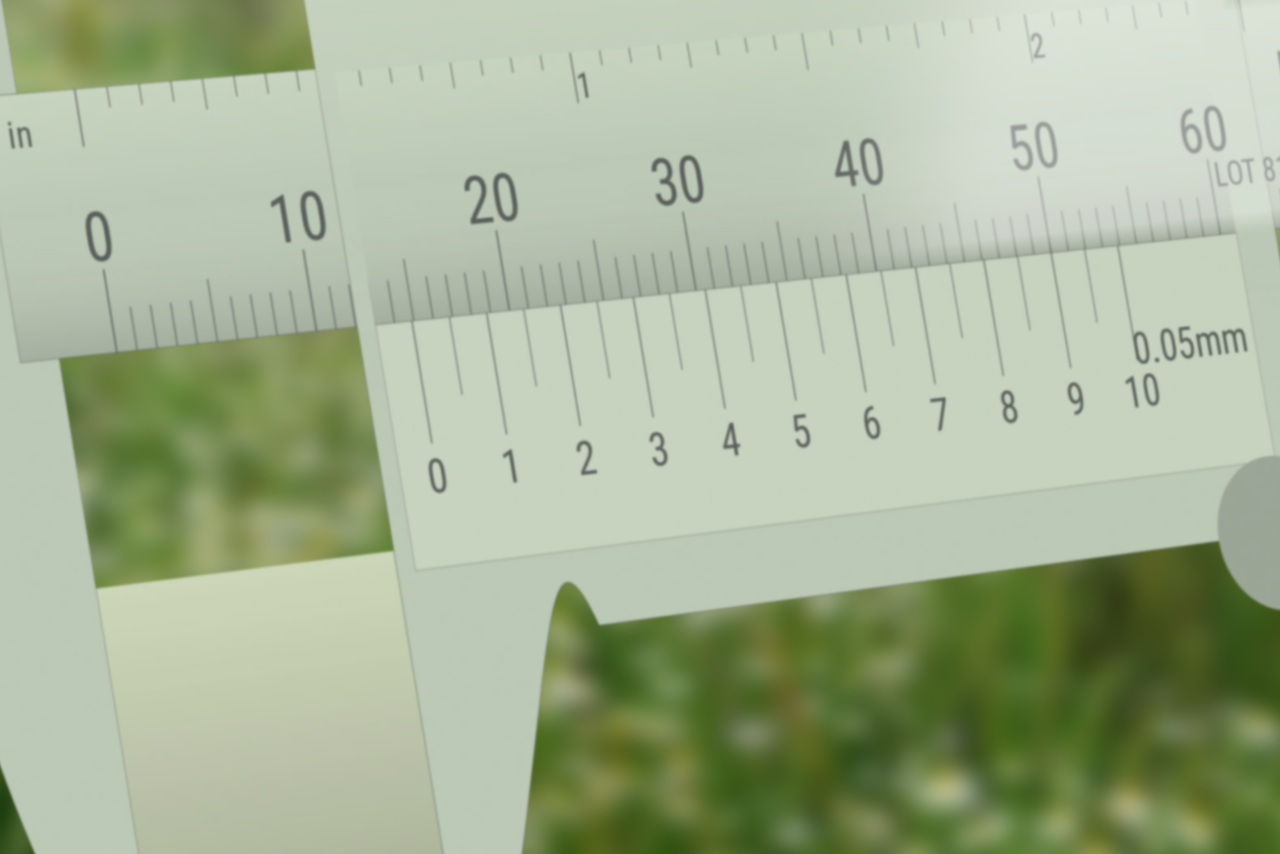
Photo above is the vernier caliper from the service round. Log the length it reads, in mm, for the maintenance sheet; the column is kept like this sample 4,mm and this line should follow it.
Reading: 14.9,mm
